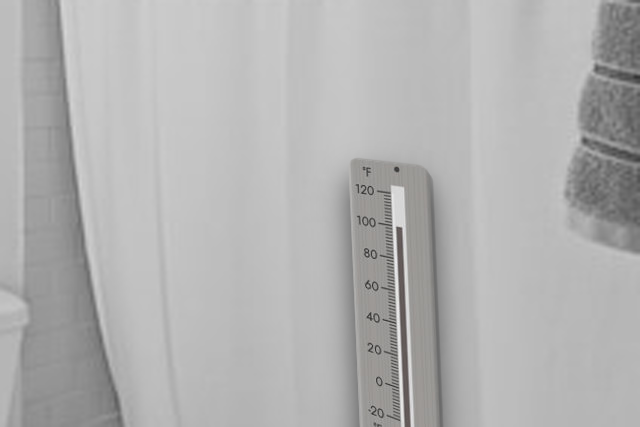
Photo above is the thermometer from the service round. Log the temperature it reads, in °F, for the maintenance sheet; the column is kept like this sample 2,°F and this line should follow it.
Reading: 100,°F
